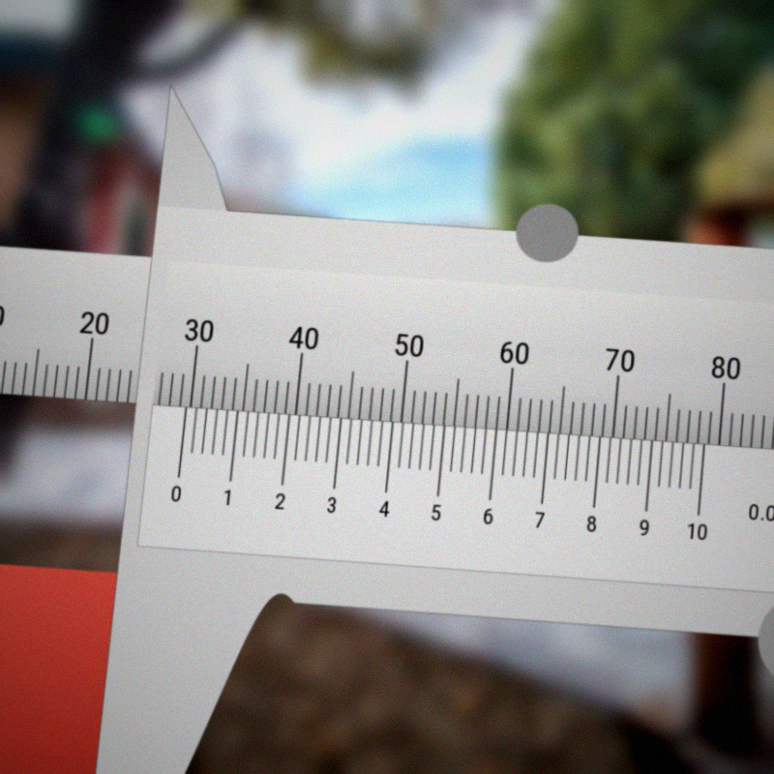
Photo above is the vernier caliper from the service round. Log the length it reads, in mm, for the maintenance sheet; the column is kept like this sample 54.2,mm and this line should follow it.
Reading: 29.6,mm
